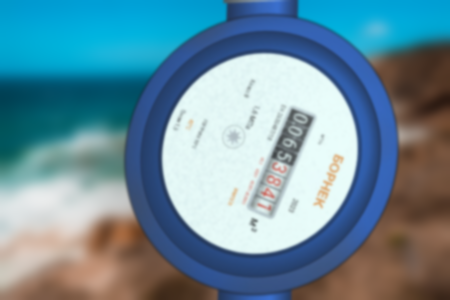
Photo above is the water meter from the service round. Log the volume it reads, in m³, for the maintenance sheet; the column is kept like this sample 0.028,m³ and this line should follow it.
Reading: 65.3841,m³
